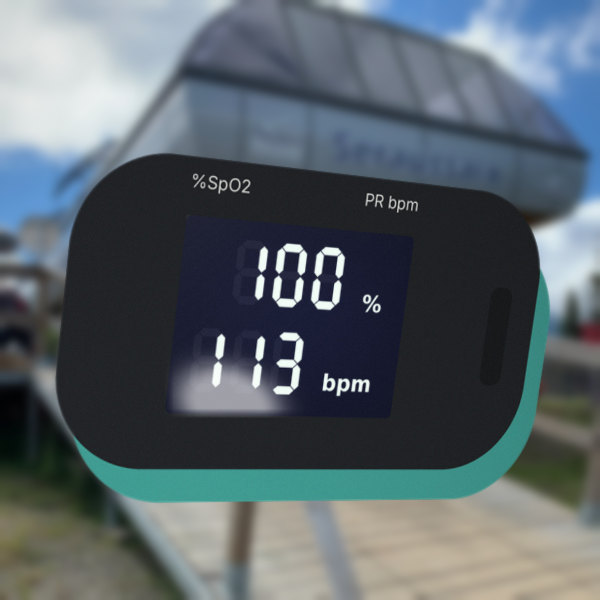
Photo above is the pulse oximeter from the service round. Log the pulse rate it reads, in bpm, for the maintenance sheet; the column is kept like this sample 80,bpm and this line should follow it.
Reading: 113,bpm
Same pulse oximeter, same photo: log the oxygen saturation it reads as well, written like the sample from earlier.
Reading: 100,%
